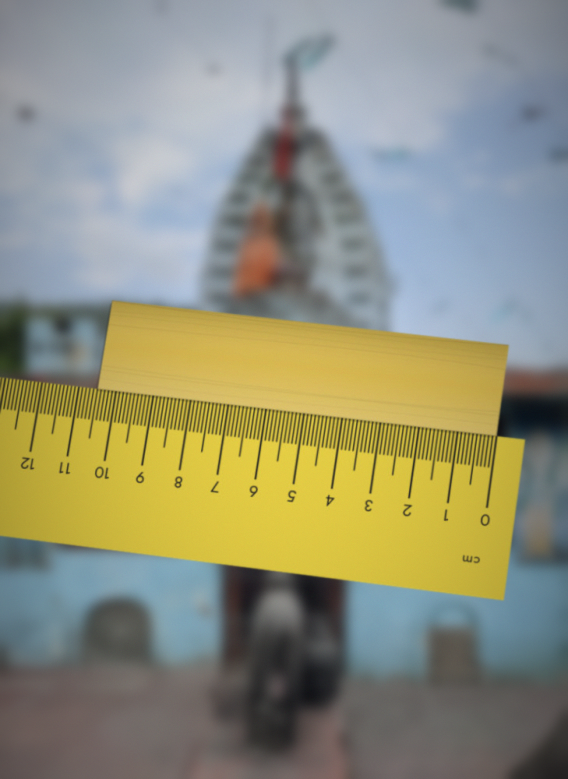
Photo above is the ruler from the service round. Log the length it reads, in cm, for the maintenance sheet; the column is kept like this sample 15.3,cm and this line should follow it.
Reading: 10.5,cm
